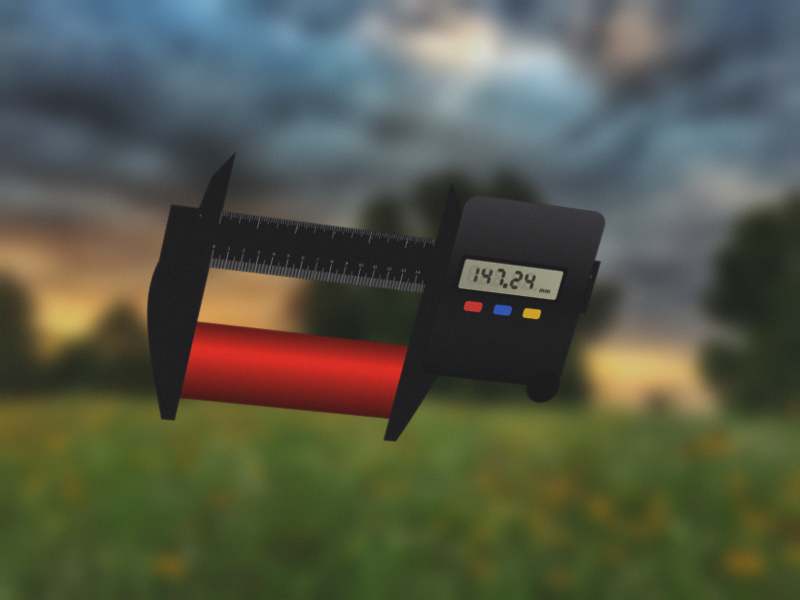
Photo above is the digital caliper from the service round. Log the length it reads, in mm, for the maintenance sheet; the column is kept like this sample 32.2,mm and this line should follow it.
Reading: 147.24,mm
